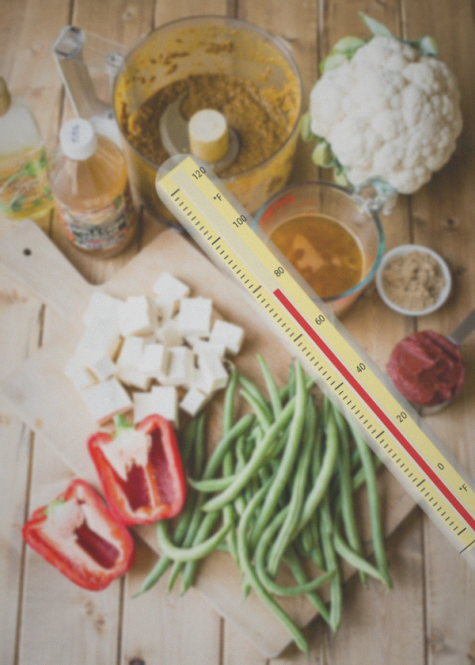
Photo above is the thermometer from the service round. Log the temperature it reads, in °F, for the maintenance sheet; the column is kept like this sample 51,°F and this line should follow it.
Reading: 76,°F
